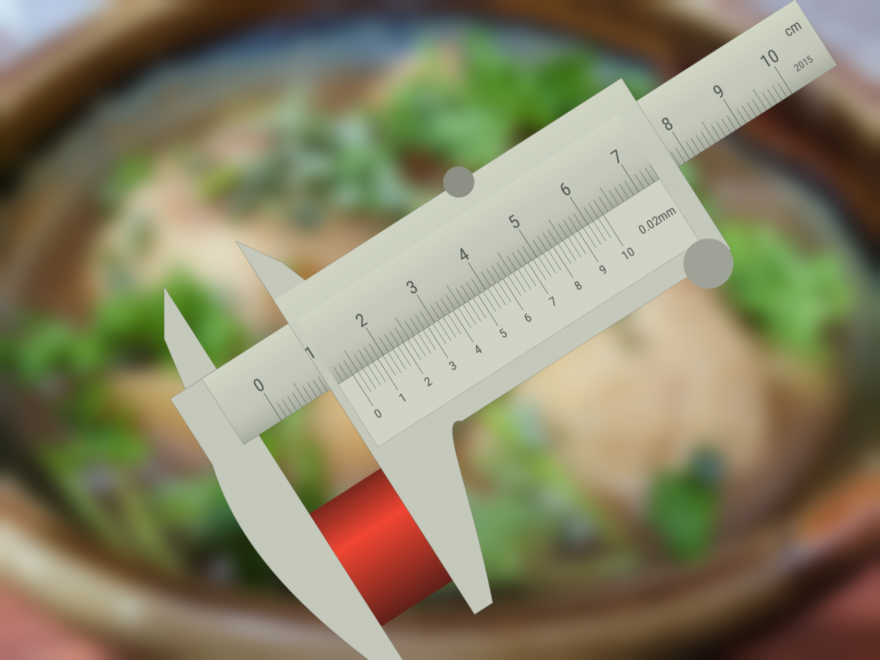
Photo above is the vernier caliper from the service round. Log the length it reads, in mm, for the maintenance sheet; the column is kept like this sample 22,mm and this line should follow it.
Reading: 14.0,mm
